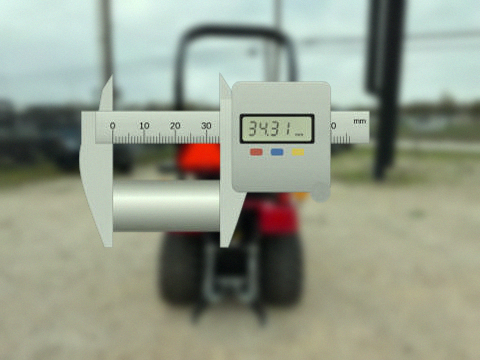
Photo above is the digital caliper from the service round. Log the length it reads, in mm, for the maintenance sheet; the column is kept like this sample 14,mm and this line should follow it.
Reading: 34.31,mm
